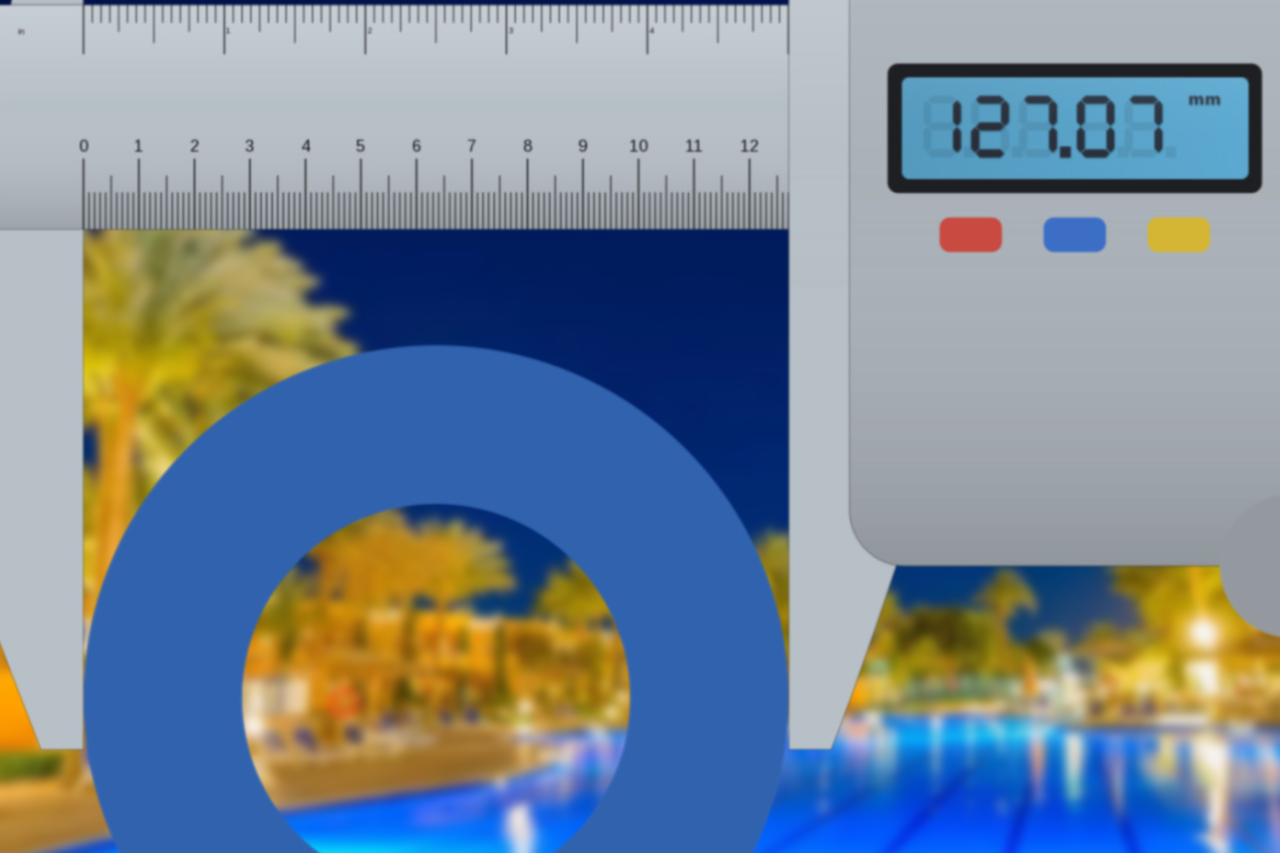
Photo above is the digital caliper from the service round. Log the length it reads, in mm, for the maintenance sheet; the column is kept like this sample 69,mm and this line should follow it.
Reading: 127.07,mm
